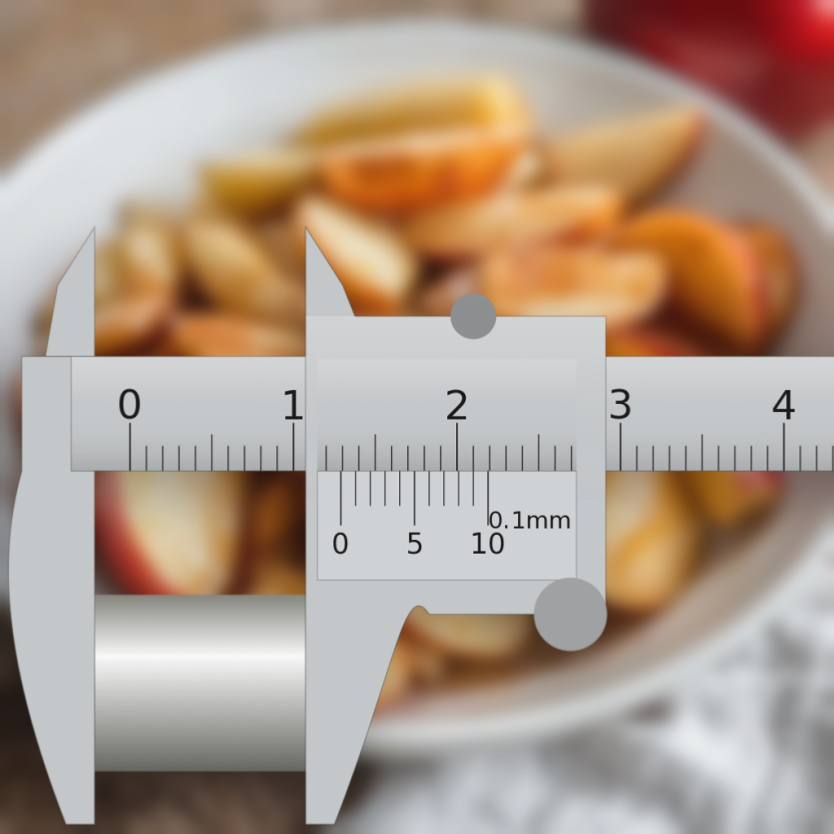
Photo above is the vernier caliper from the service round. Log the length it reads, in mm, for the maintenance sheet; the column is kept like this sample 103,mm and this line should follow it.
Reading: 12.9,mm
